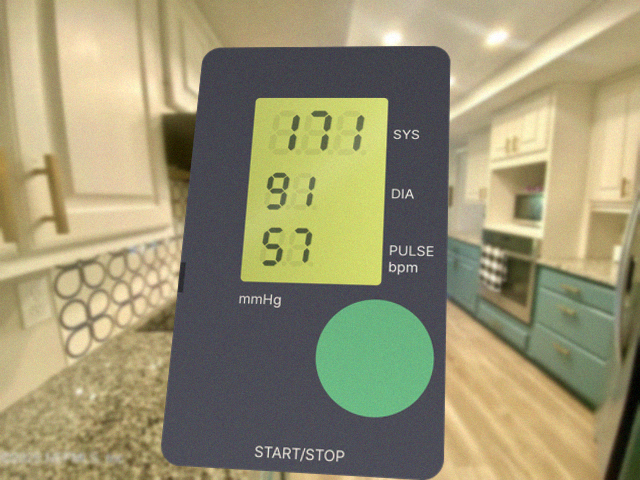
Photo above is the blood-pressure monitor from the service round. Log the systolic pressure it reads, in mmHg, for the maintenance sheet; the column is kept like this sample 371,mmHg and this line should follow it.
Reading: 171,mmHg
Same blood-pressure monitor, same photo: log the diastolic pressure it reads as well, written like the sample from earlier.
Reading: 91,mmHg
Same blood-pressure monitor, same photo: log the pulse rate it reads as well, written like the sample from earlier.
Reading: 57,bpm
